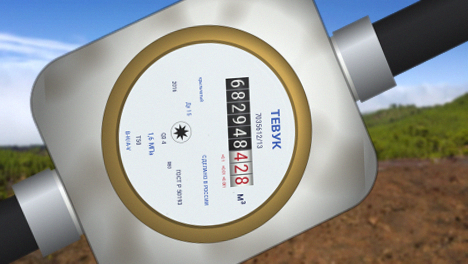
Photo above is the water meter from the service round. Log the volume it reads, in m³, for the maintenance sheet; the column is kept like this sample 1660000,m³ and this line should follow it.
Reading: 682948.428,m³
